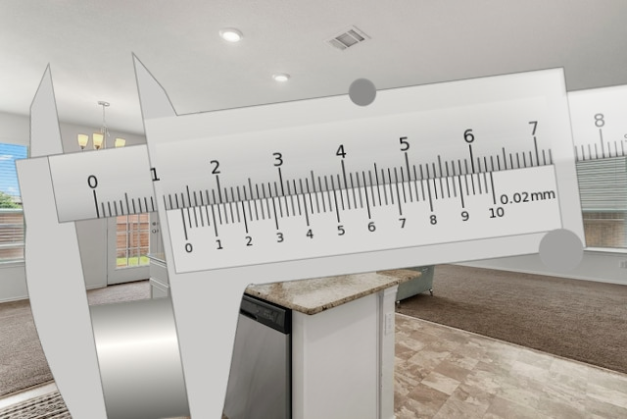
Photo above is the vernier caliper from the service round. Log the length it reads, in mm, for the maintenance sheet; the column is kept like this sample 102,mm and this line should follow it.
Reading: 13.6,mm
